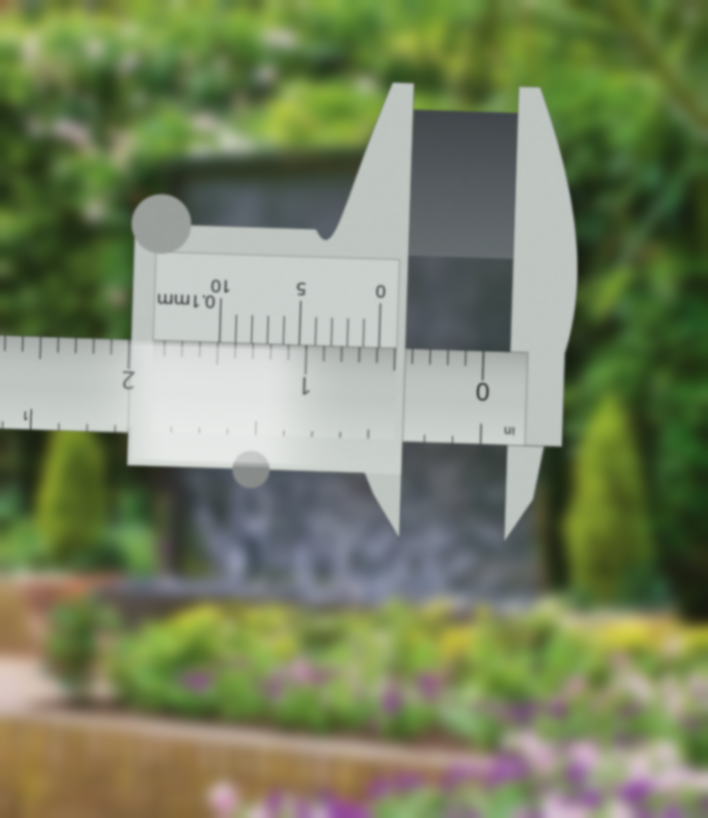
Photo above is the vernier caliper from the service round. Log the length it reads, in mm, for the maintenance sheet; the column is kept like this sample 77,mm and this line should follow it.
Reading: 5.9,mm
